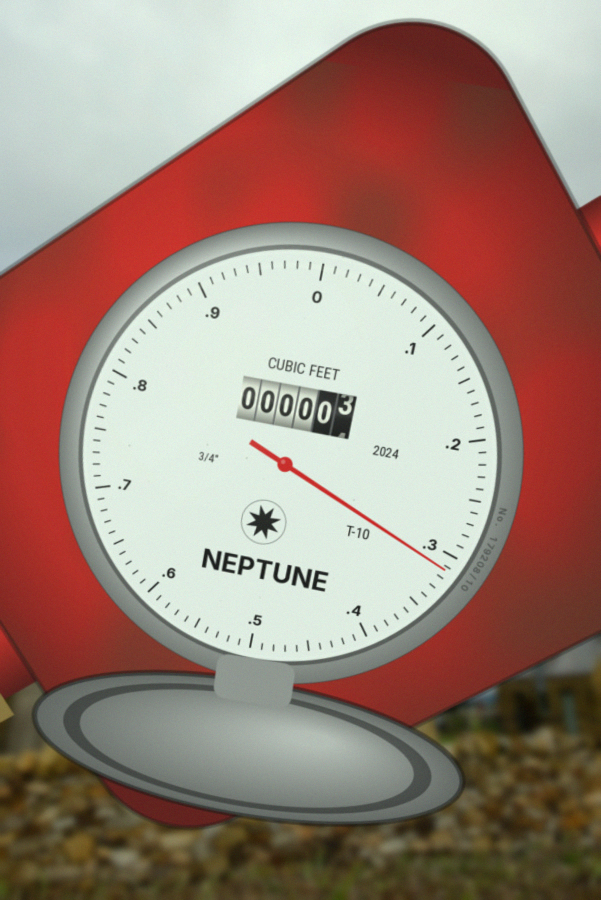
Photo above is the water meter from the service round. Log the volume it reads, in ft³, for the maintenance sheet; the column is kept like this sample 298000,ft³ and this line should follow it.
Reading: 3.31,ft³
